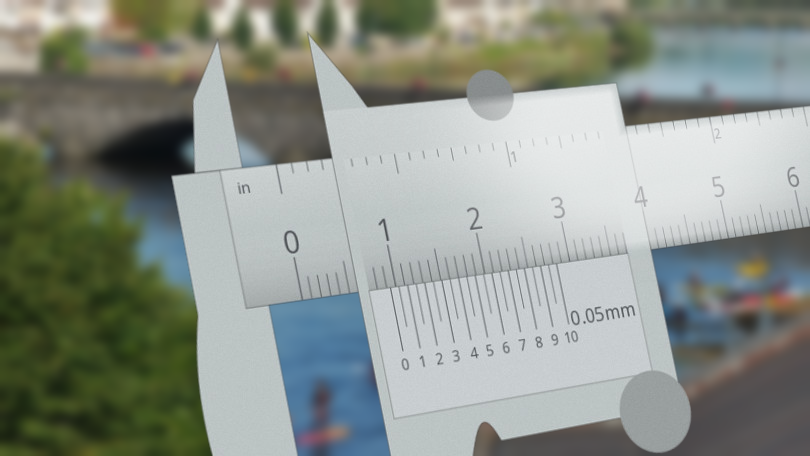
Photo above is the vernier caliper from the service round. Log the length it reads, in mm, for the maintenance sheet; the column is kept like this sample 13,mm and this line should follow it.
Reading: 9.4,mm
